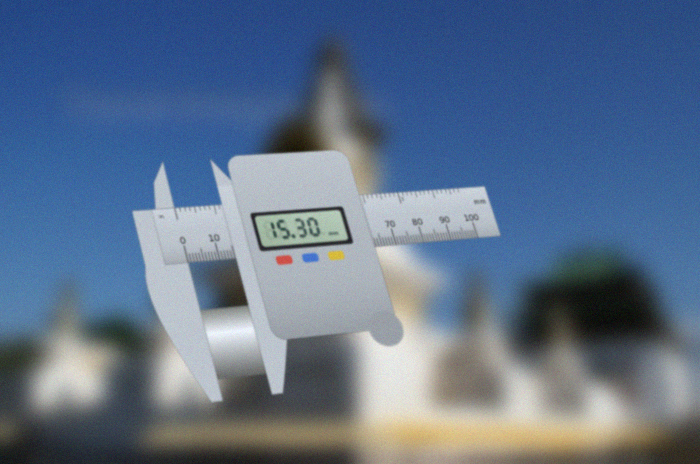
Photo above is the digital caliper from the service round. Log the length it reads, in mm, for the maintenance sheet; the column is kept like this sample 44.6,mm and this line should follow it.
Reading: 15.30,mm
